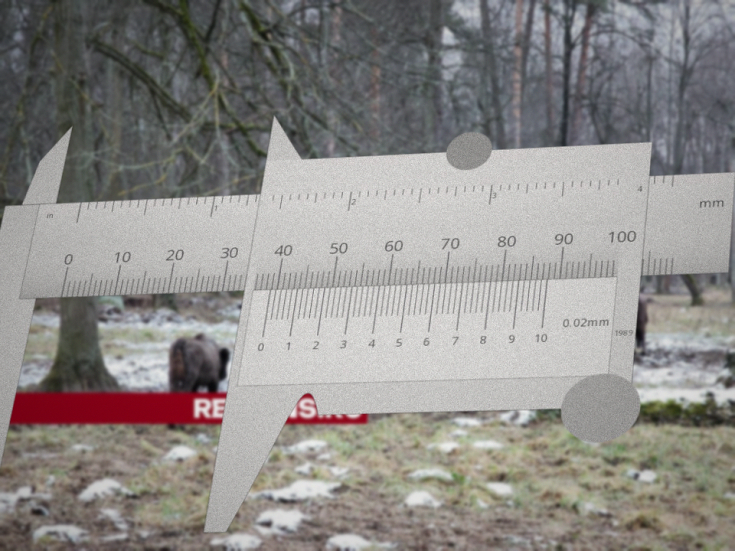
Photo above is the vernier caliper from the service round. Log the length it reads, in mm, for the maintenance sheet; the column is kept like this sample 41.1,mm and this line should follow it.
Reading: 38.8,mm
